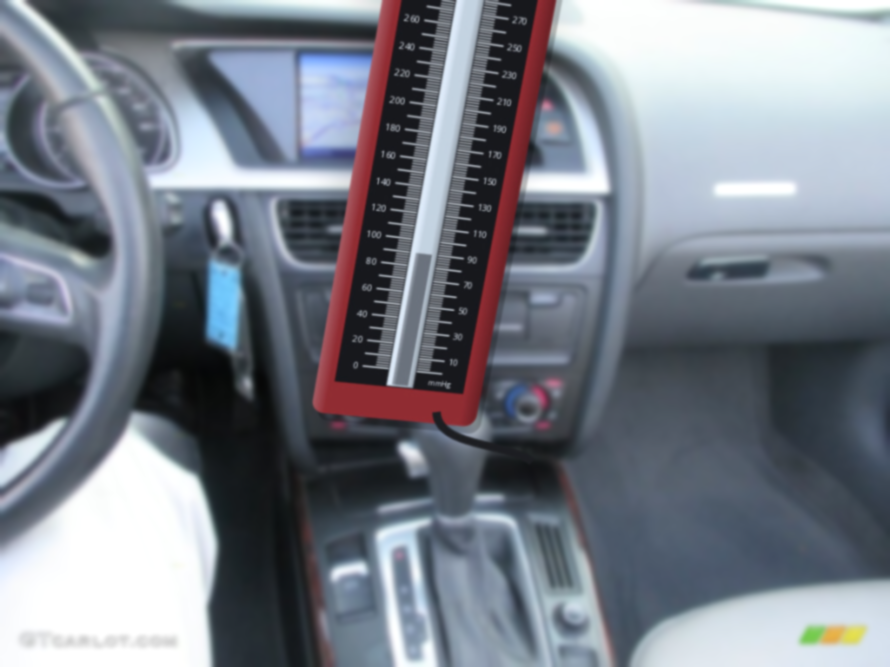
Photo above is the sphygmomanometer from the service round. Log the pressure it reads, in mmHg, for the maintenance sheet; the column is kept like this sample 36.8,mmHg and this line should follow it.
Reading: 90,mmHg
